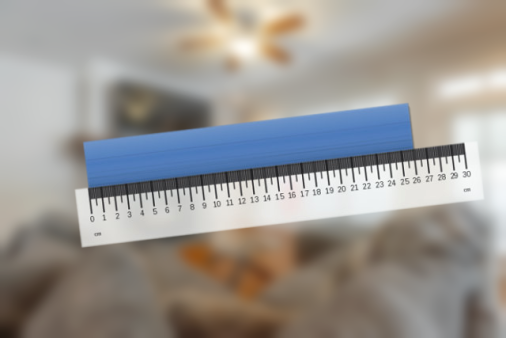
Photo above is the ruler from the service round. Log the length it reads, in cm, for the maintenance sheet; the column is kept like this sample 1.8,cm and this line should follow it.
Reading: 26,cm
